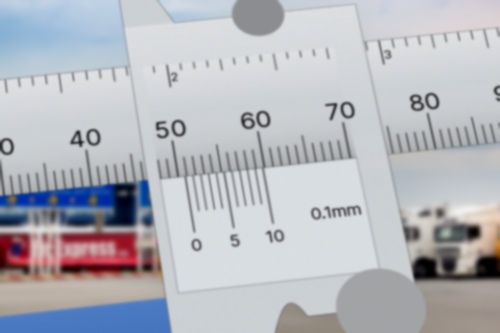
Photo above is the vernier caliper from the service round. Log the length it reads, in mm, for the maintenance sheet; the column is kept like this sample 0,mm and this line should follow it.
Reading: 50.8,mm
